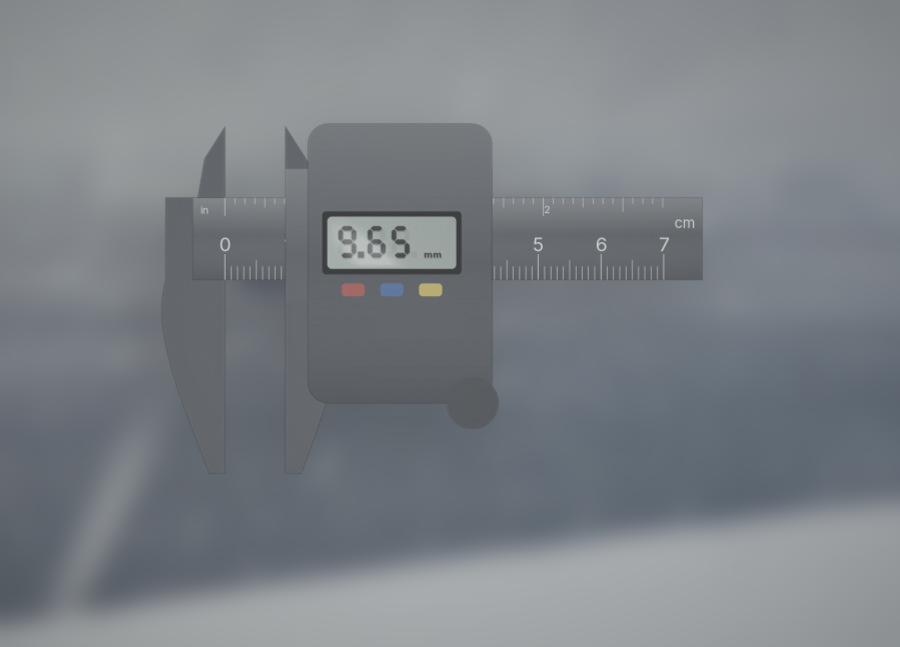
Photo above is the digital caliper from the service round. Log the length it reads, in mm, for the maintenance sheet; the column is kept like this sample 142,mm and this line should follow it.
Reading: 9.65,mm
